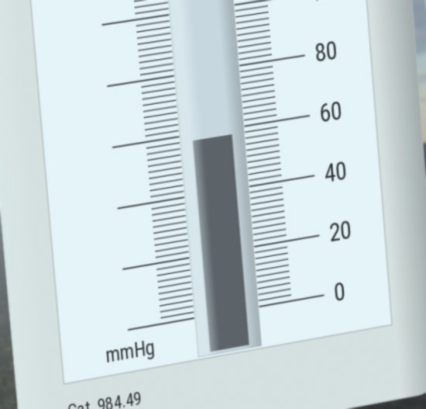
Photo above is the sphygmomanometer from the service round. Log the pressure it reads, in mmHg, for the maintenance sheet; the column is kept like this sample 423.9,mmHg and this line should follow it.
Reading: 58,mmHg
